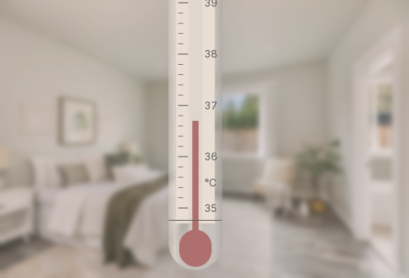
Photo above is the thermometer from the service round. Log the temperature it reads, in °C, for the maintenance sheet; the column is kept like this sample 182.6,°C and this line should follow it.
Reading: 36.7,°C
